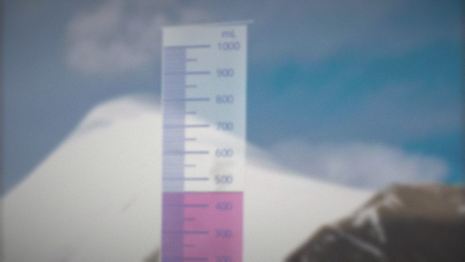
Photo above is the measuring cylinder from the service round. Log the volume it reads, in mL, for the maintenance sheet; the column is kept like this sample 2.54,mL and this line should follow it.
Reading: 450,mL
